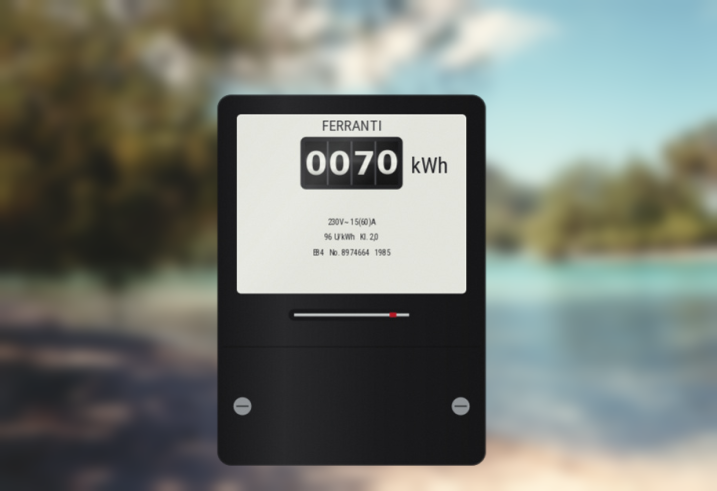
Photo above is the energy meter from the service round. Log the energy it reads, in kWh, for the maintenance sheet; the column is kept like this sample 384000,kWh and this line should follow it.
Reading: 70,kWh
